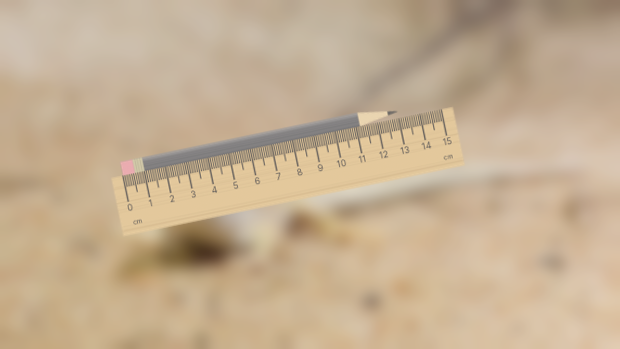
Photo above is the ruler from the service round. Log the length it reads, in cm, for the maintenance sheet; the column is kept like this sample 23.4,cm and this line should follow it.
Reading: 13,cm
